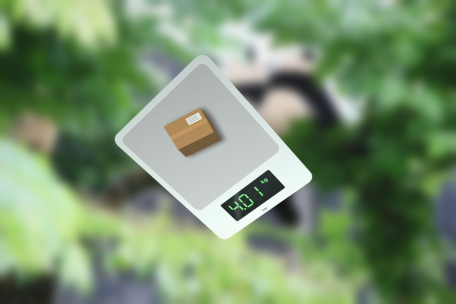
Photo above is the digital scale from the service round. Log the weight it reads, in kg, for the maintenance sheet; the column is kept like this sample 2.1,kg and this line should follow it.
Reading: 4.01,kg
